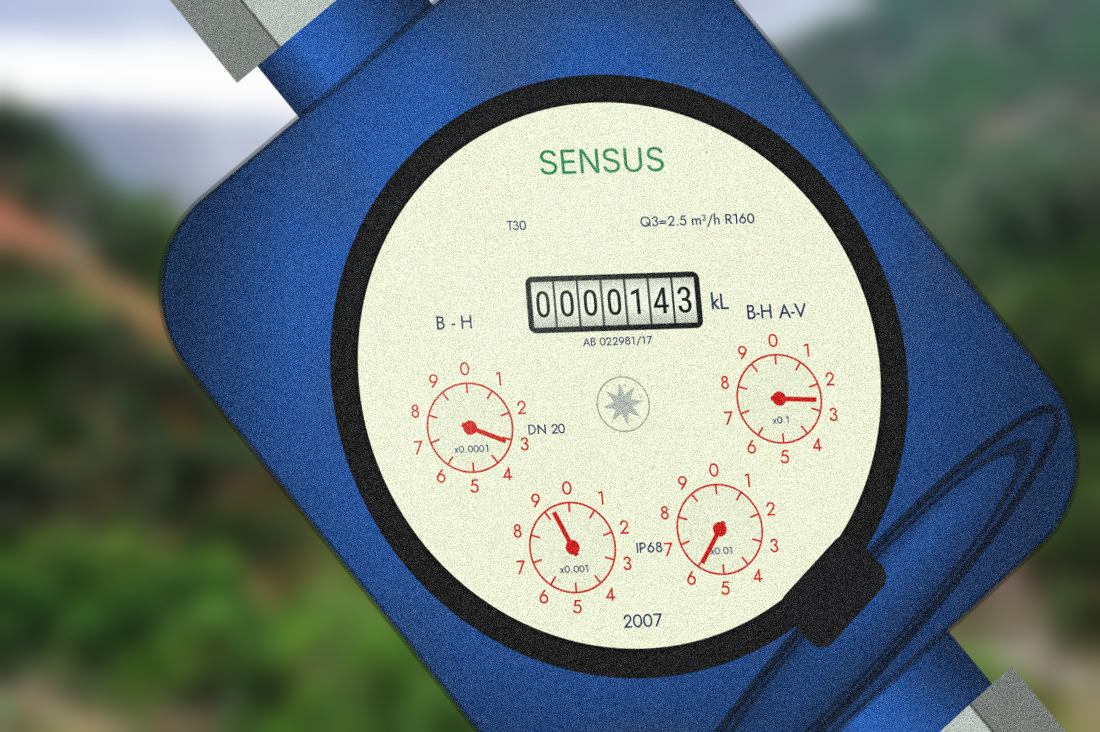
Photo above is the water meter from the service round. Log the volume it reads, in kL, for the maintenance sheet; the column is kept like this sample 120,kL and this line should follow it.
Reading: 143.2593,kL
